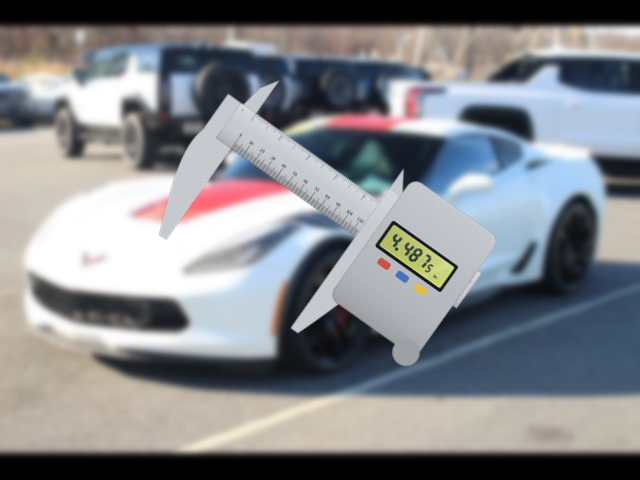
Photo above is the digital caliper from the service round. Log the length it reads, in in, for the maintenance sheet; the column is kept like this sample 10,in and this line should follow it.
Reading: 4.4875,in
